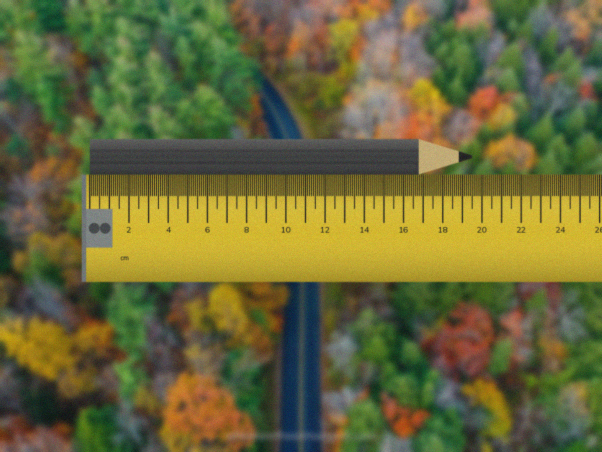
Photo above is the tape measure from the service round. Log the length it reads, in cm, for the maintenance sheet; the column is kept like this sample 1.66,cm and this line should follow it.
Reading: 19.5,cm
